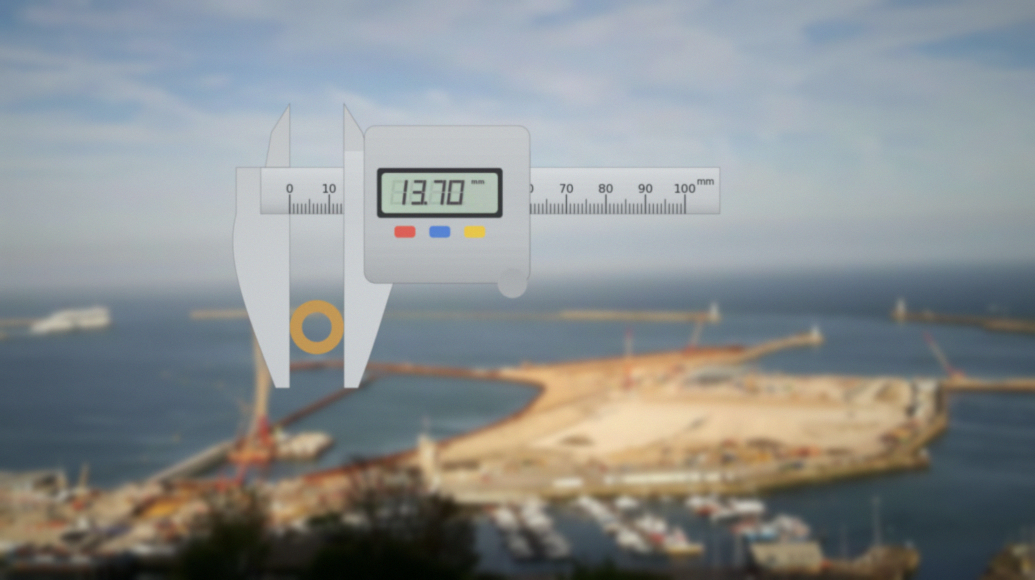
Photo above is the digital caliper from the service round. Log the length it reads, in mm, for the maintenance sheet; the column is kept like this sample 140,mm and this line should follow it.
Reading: 13.70,mm
